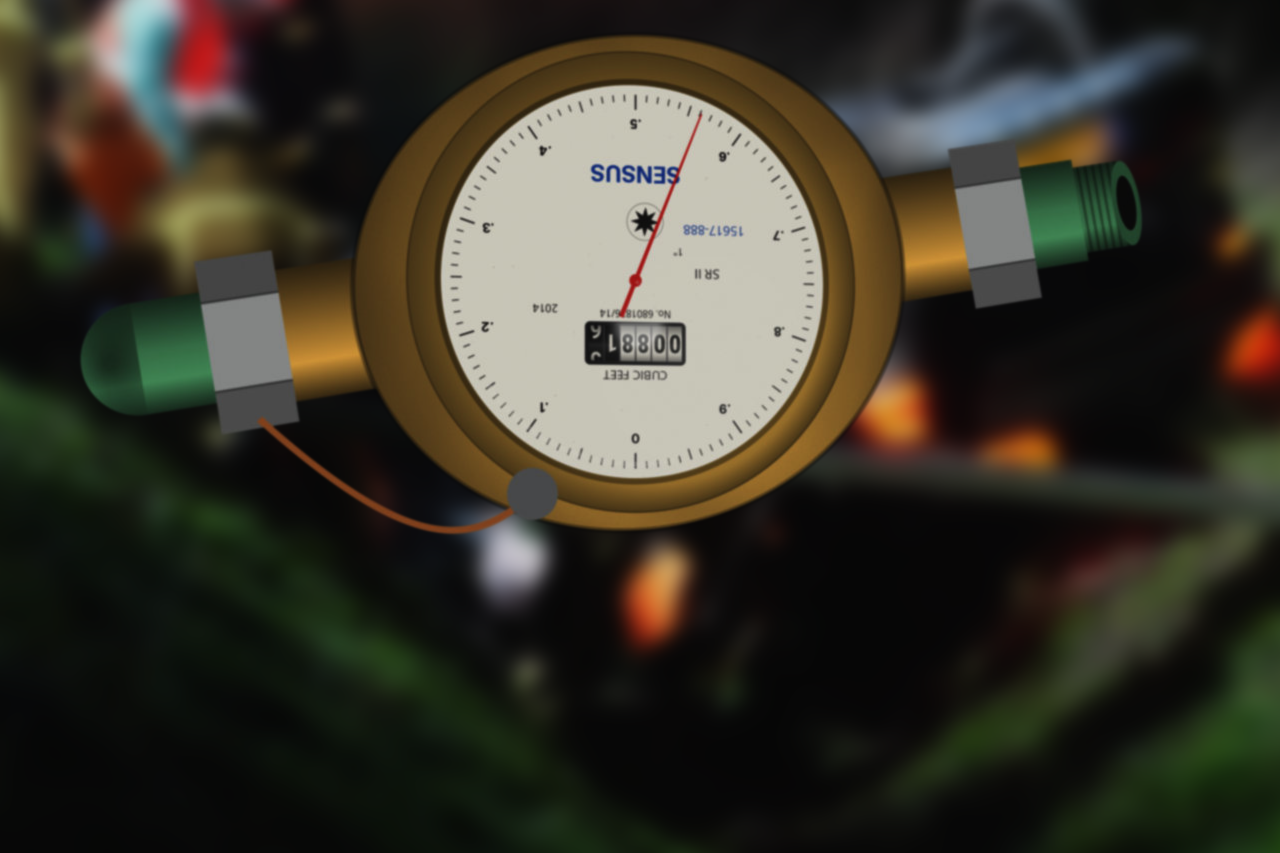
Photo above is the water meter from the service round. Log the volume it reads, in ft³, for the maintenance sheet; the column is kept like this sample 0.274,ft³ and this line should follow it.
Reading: 8815.56,ft³
